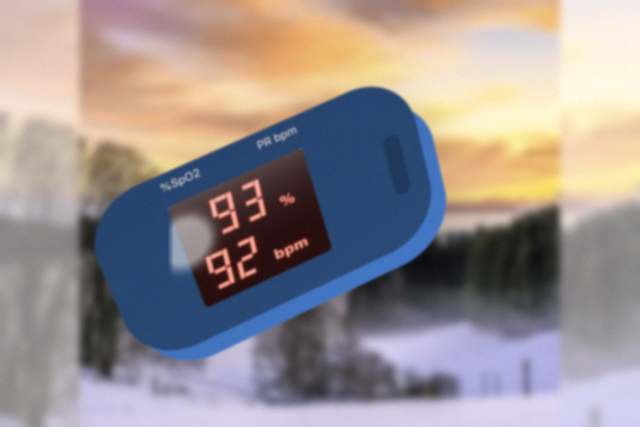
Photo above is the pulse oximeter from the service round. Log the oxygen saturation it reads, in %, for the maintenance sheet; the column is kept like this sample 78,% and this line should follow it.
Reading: 93,%
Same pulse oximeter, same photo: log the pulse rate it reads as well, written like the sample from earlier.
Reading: 92,bpm
